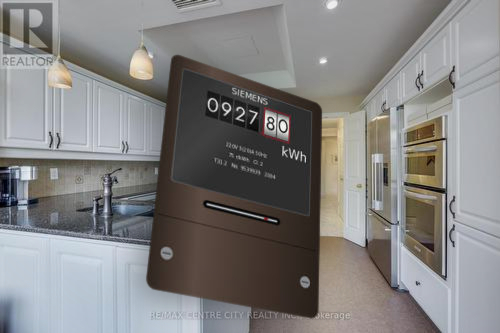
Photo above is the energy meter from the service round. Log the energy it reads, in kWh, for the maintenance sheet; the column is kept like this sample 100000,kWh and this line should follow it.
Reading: 927.80,kWh
